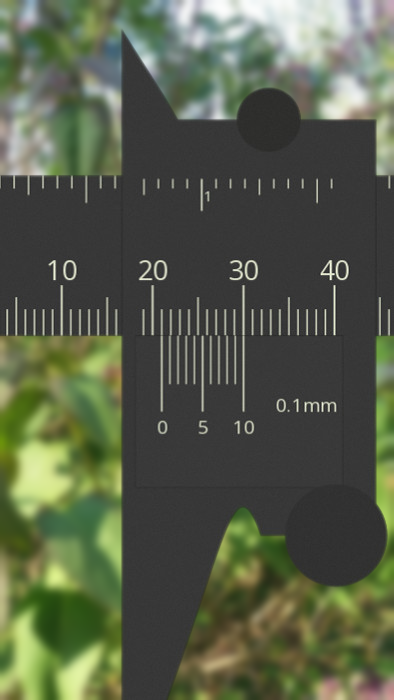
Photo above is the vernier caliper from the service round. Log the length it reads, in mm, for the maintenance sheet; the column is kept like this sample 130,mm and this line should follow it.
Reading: 21.0,mm
